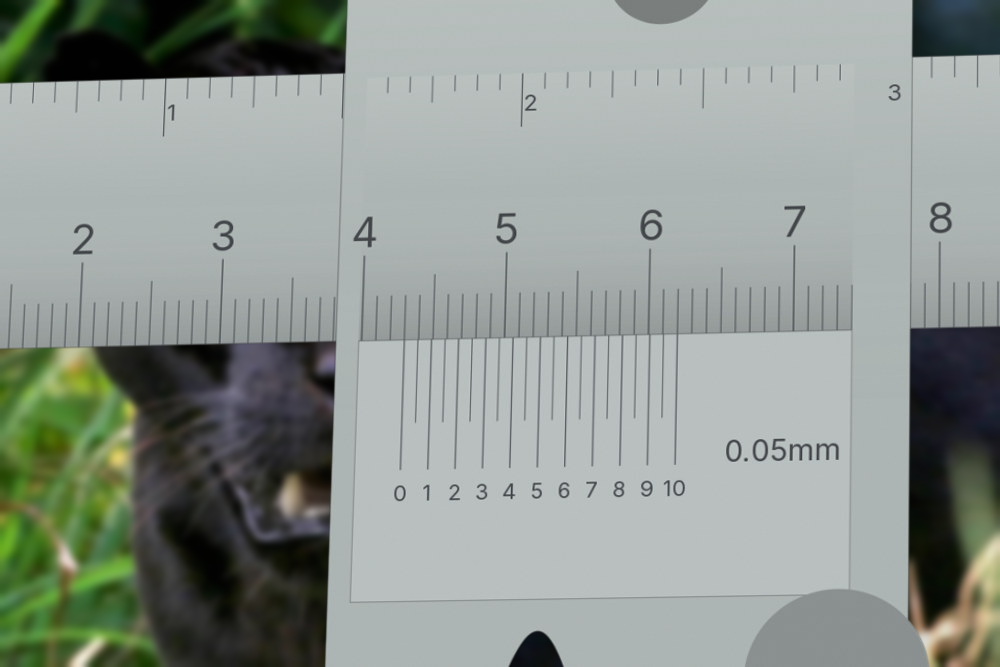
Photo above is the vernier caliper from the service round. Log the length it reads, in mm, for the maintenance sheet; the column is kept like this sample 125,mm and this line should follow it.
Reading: 43.0,mm
